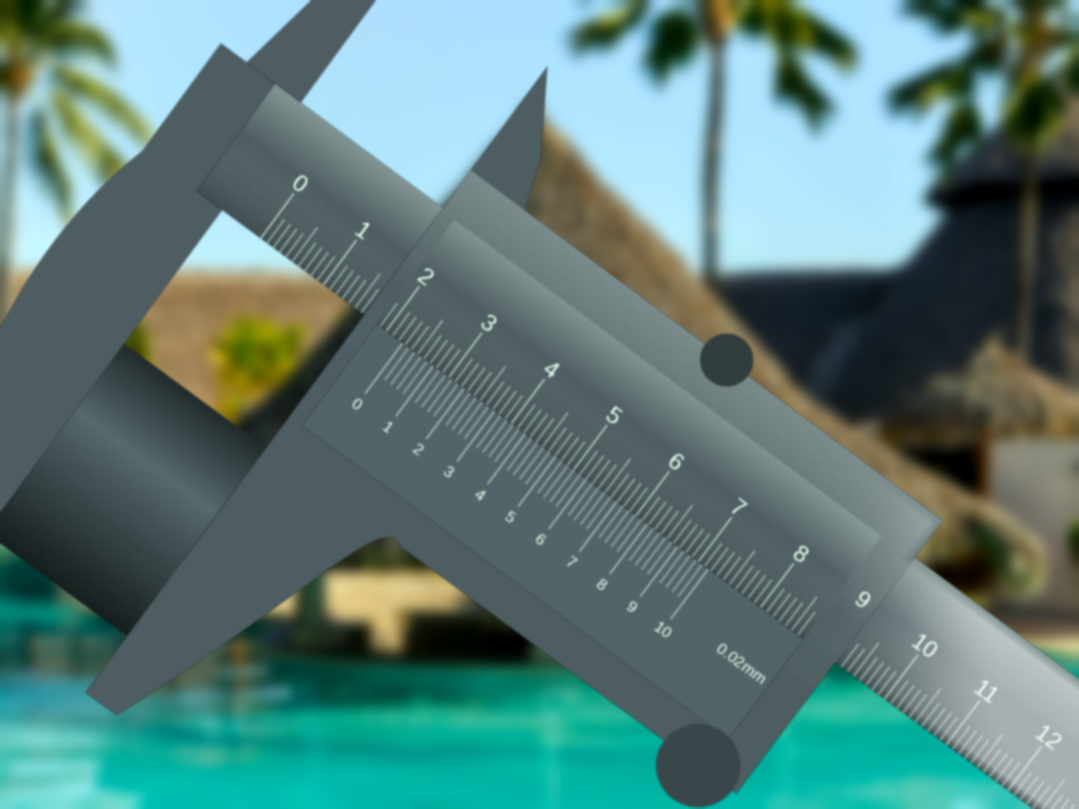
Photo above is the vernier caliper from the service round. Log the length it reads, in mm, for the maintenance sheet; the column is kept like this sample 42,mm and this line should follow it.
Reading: 22.6,mm
